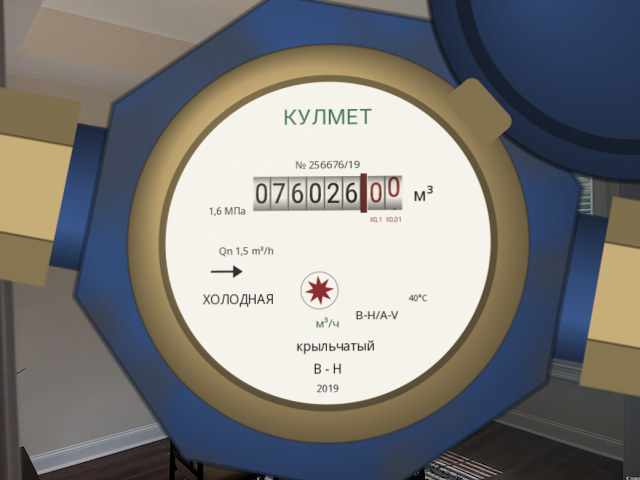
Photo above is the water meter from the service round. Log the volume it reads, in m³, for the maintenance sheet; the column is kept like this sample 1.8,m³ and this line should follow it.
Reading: 76026.00,m³
